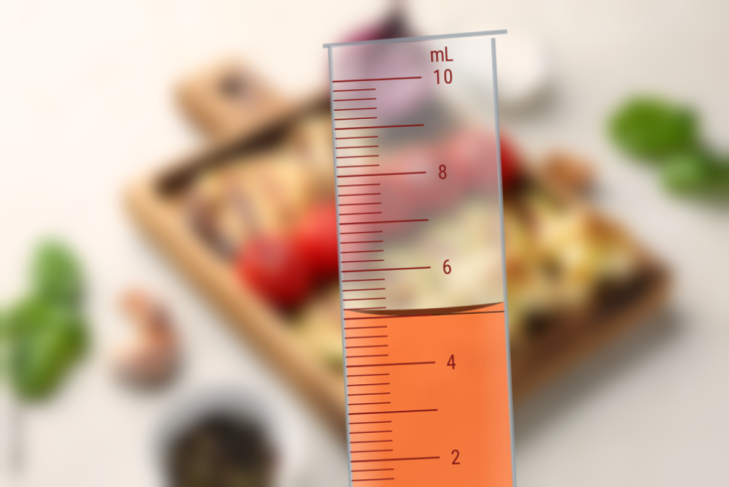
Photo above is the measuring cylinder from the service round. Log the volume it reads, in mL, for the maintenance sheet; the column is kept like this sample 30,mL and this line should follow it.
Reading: 5,mL
